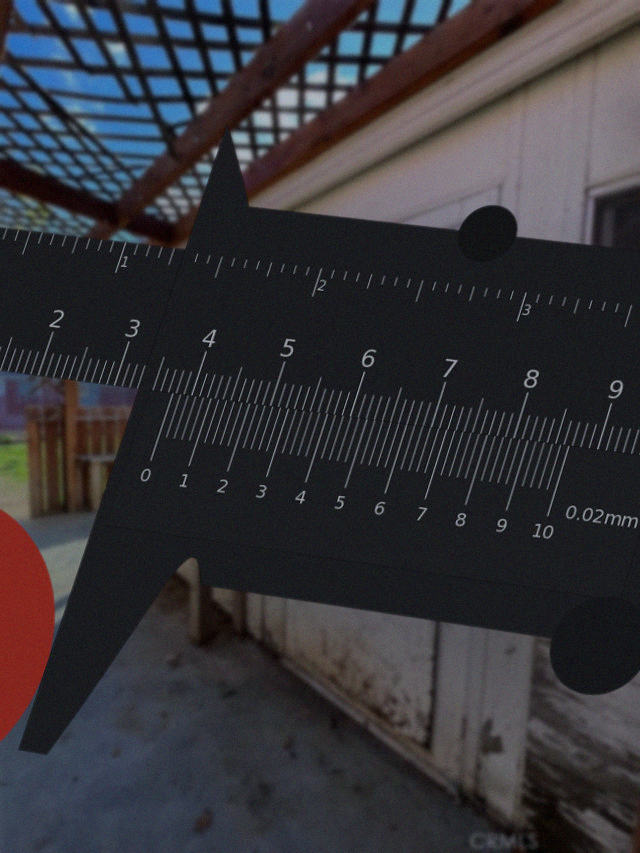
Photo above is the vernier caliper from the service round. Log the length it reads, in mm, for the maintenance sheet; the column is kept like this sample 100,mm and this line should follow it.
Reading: 37.6,mm
